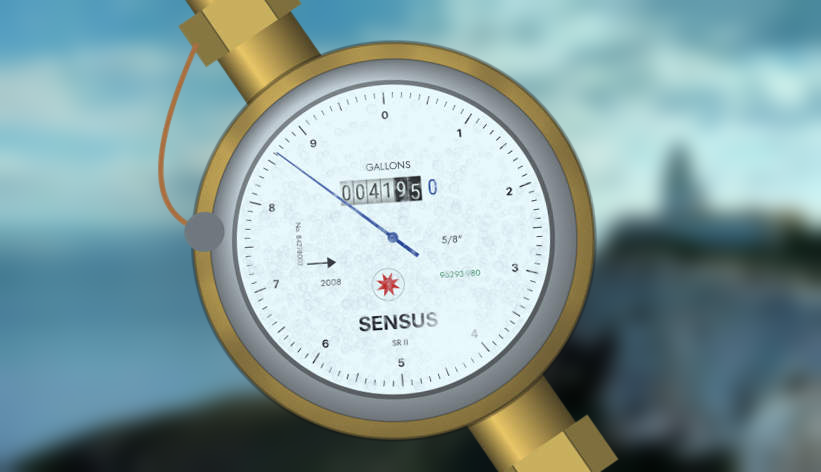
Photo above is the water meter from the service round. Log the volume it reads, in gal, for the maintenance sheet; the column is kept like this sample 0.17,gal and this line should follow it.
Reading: 41948.6,gal
